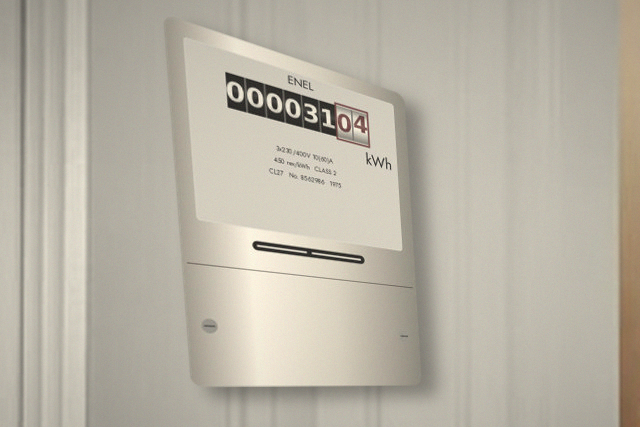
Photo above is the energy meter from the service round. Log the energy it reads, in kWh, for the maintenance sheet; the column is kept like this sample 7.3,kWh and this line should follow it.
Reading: 31.04,kWh
